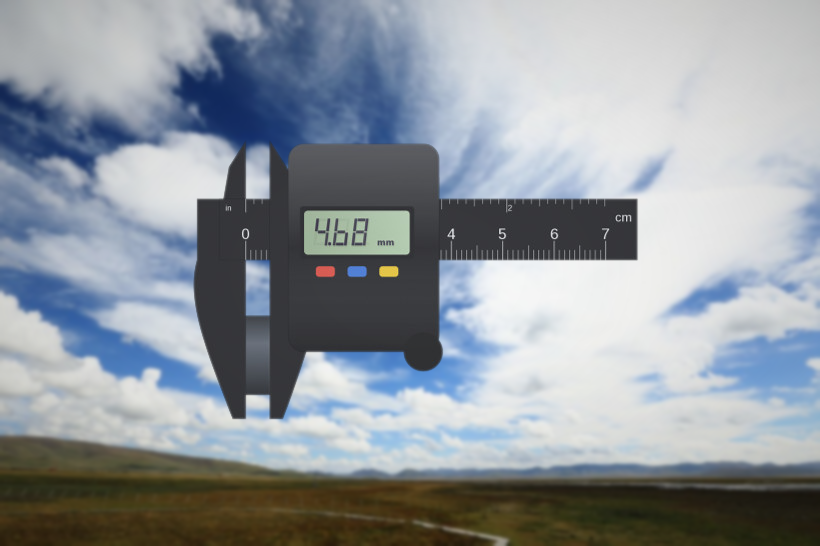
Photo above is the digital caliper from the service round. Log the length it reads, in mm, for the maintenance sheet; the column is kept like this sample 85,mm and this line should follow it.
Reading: 4.68,mm
